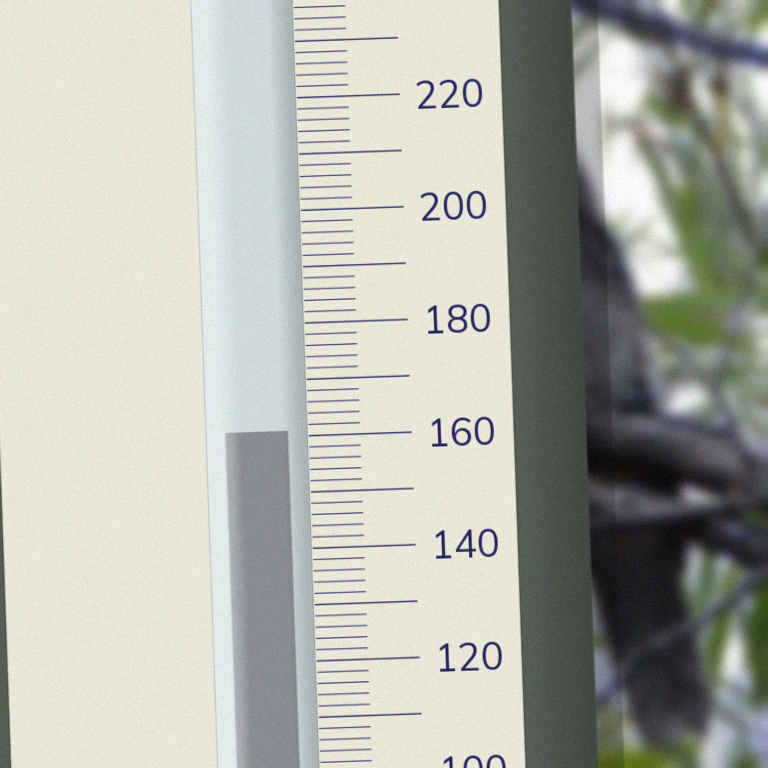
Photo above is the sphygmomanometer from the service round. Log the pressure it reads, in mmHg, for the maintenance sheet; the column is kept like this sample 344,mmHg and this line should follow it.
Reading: 161,mmHg
